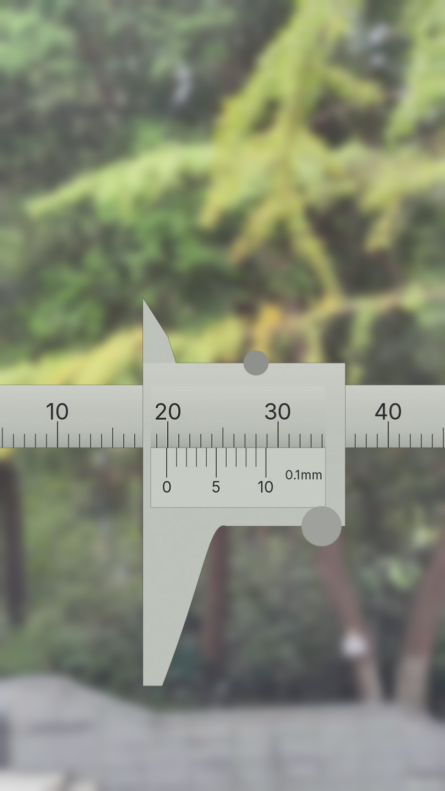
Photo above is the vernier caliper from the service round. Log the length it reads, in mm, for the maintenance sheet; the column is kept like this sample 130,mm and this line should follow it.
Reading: 19.9,mm
